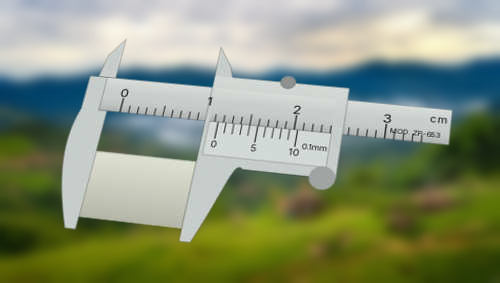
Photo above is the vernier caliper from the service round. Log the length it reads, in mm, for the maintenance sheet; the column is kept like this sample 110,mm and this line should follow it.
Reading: 11.4,mm
